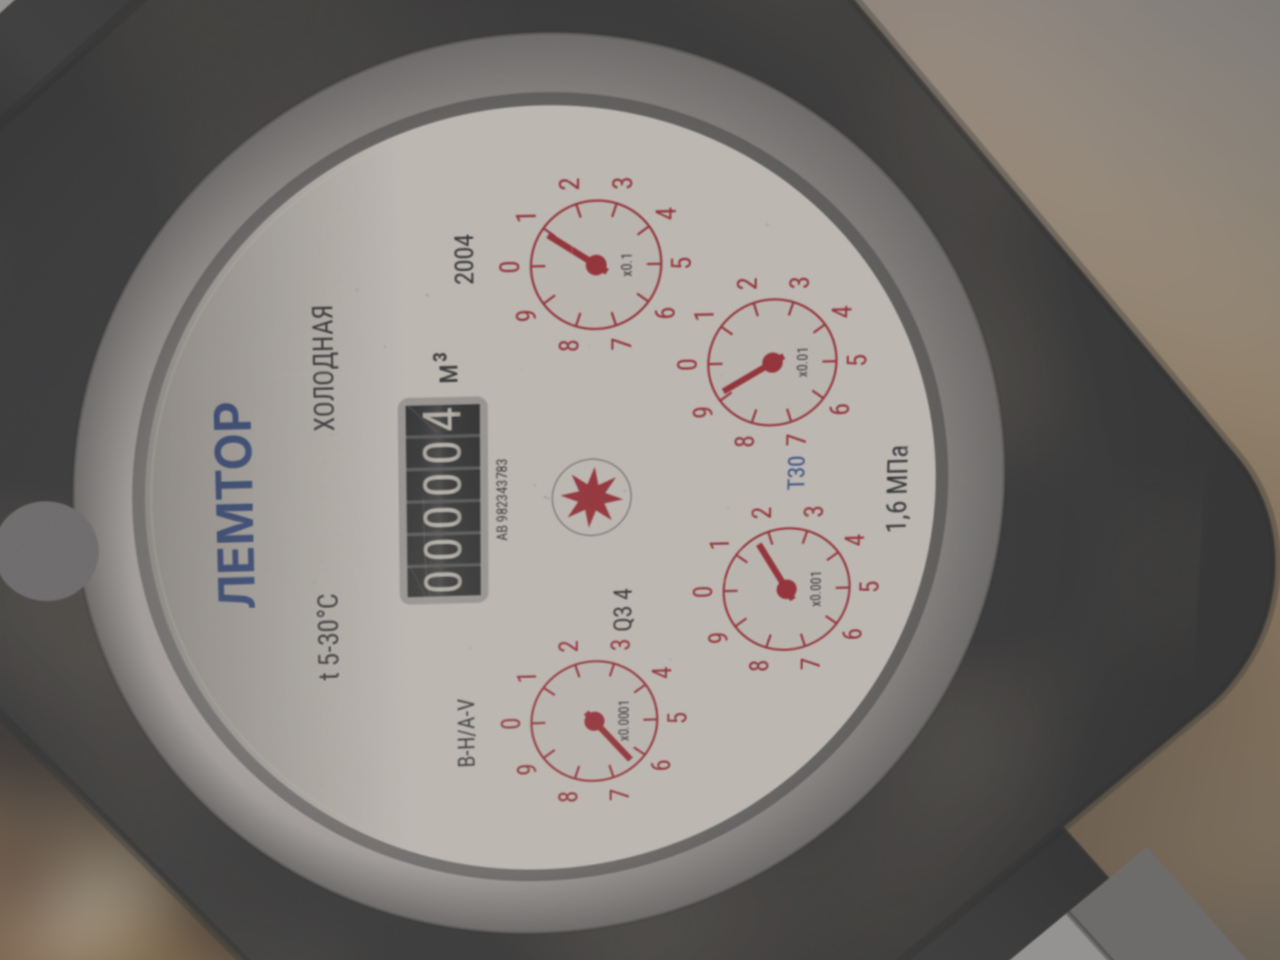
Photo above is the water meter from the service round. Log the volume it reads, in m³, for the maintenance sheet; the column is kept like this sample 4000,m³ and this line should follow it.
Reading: 4.0916,m³
